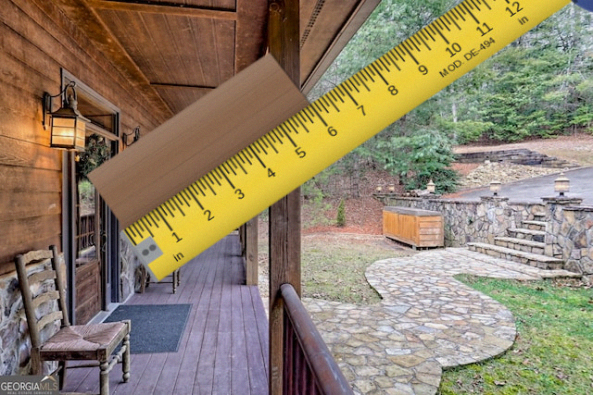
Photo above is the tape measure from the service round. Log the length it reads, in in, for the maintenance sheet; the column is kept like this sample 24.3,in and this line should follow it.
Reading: 6,in
